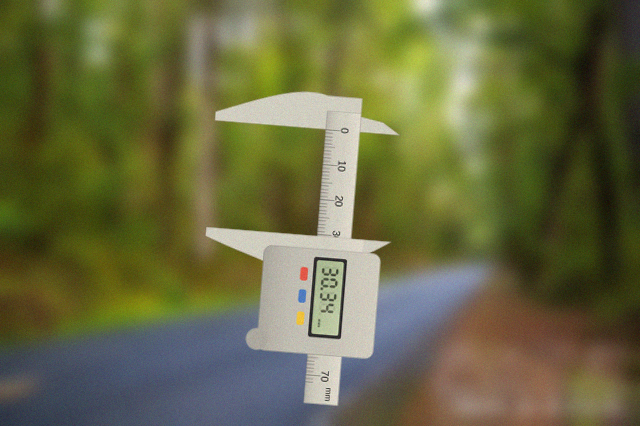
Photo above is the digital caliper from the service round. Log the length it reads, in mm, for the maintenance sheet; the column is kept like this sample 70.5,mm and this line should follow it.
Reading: 30.34,mm
